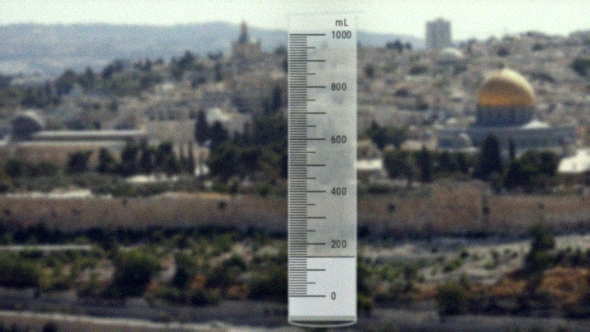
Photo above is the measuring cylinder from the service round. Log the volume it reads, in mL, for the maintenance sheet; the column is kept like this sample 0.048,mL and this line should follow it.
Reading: 150,mL
